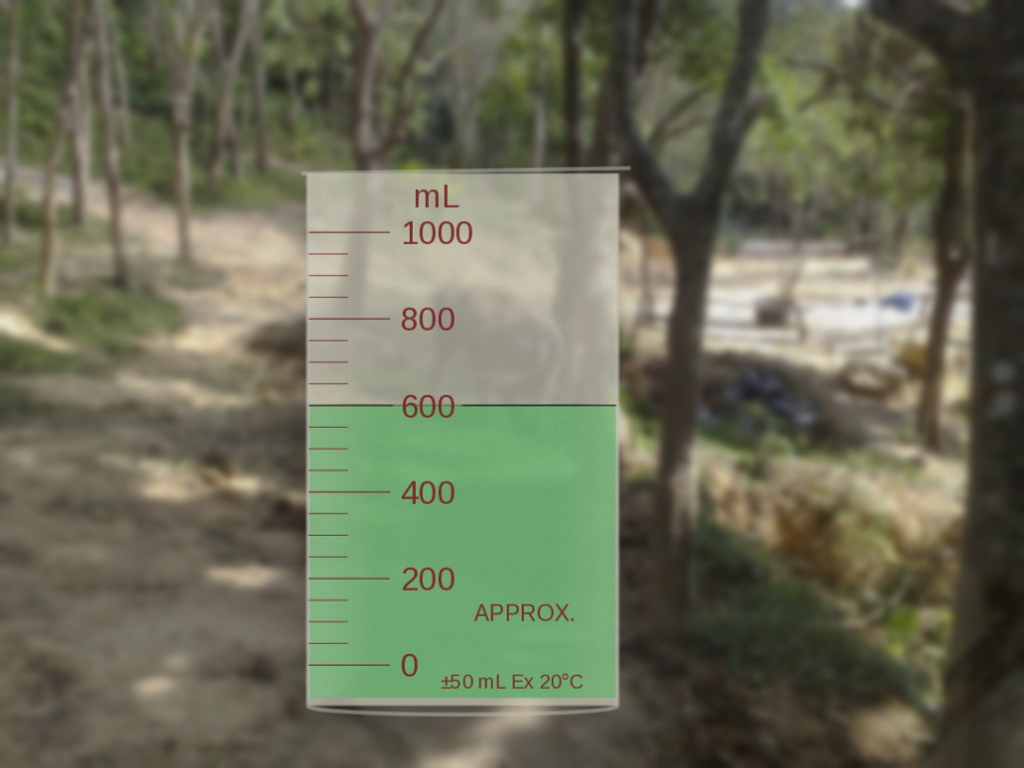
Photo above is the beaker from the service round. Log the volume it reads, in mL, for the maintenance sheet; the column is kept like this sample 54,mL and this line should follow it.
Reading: 600,mL
